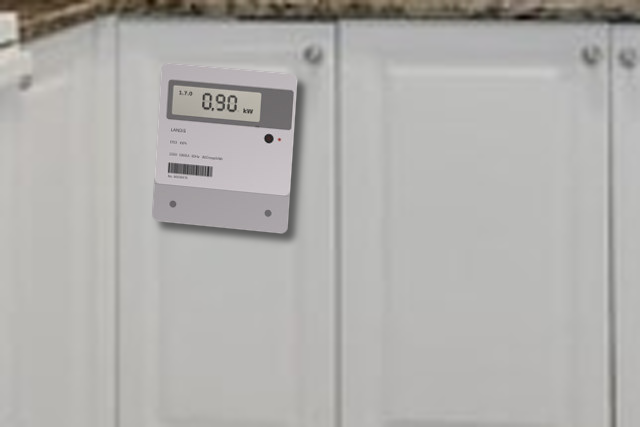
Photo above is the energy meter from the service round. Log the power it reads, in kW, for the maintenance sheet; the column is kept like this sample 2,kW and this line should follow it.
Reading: 0.90,kW
